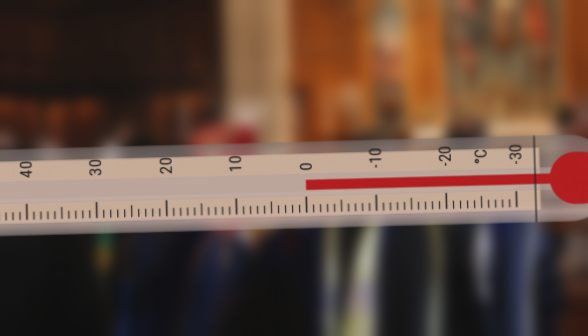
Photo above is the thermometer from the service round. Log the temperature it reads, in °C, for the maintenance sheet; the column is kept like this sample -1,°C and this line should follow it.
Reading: 0,°C
